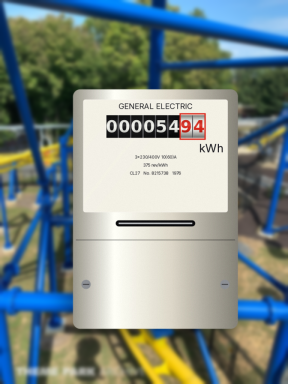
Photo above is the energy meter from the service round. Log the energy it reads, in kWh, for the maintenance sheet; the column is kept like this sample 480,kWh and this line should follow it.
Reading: 54.94,kWh
